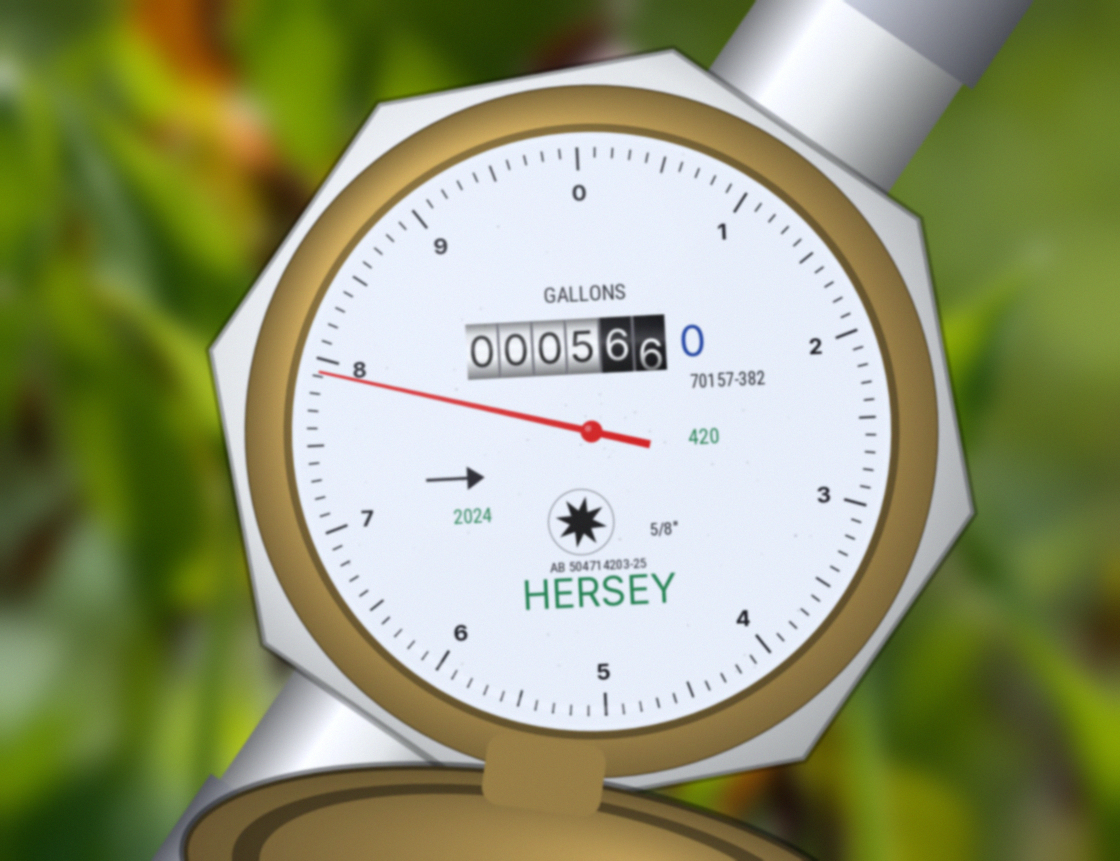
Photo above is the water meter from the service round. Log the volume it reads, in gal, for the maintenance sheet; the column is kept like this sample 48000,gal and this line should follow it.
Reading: 5657.9,gal
